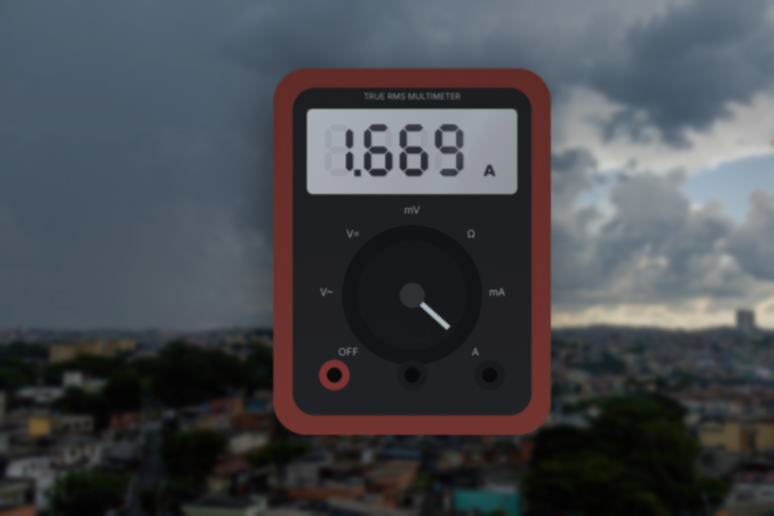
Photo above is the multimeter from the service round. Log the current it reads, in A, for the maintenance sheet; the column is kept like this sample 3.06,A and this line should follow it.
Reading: 1.669,A
